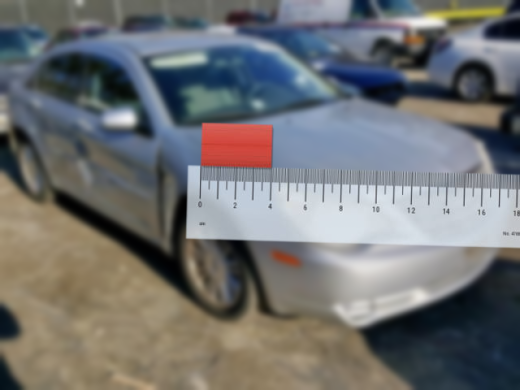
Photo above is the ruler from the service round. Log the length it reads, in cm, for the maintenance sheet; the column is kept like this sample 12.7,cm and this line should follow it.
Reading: 4,cm
